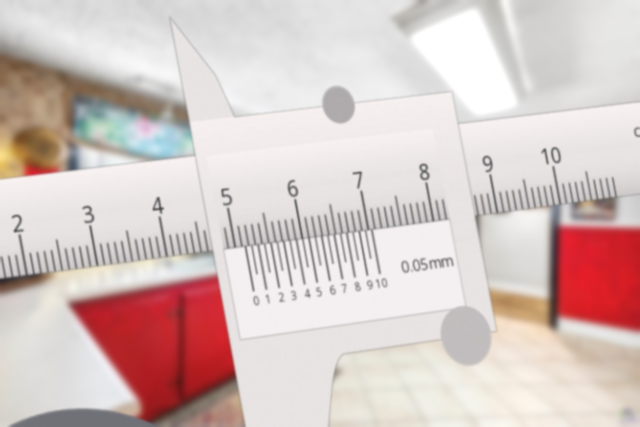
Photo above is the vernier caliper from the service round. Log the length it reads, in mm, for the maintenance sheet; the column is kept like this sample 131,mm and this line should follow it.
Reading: 51.5,mm
